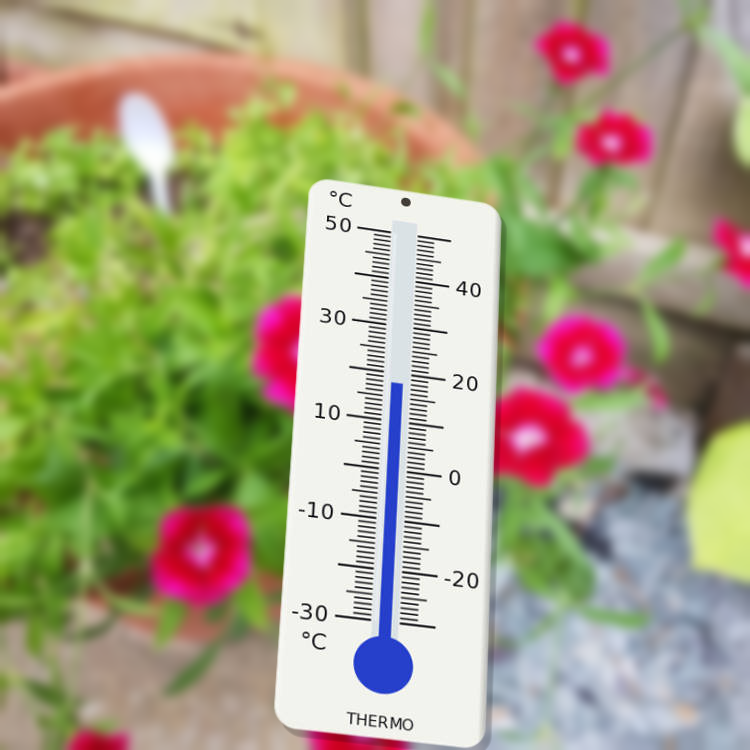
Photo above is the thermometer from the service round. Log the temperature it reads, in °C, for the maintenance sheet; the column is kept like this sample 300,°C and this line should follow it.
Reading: 18,°C
